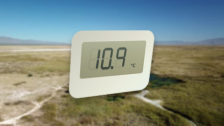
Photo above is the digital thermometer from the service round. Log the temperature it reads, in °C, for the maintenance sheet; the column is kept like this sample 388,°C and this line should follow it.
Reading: 10.9,°C
